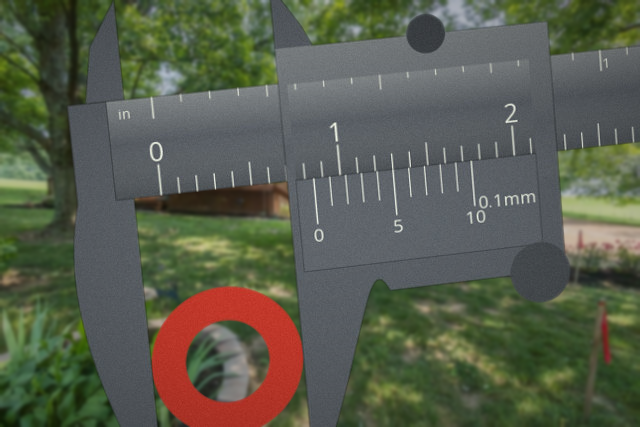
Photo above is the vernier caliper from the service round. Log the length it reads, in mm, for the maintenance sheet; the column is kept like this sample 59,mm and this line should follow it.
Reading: 8.5,mm
